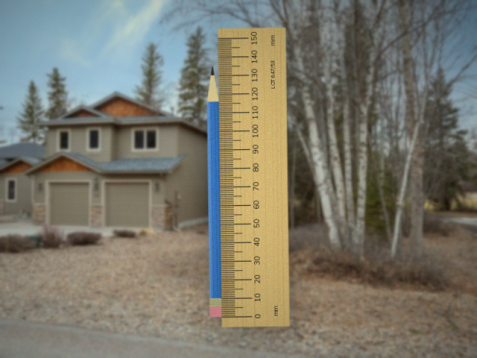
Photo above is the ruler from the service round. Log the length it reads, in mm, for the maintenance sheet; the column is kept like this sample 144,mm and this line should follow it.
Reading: 135,mm
